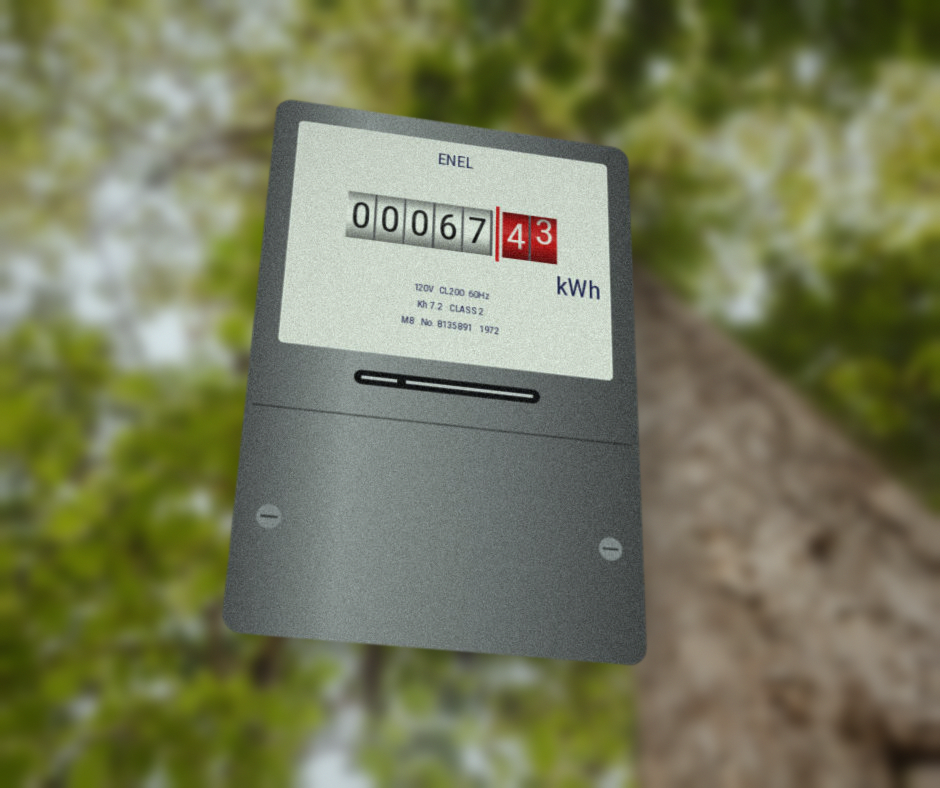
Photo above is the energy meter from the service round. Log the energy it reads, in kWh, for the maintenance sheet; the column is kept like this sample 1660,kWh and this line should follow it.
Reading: 67.43,kWh
